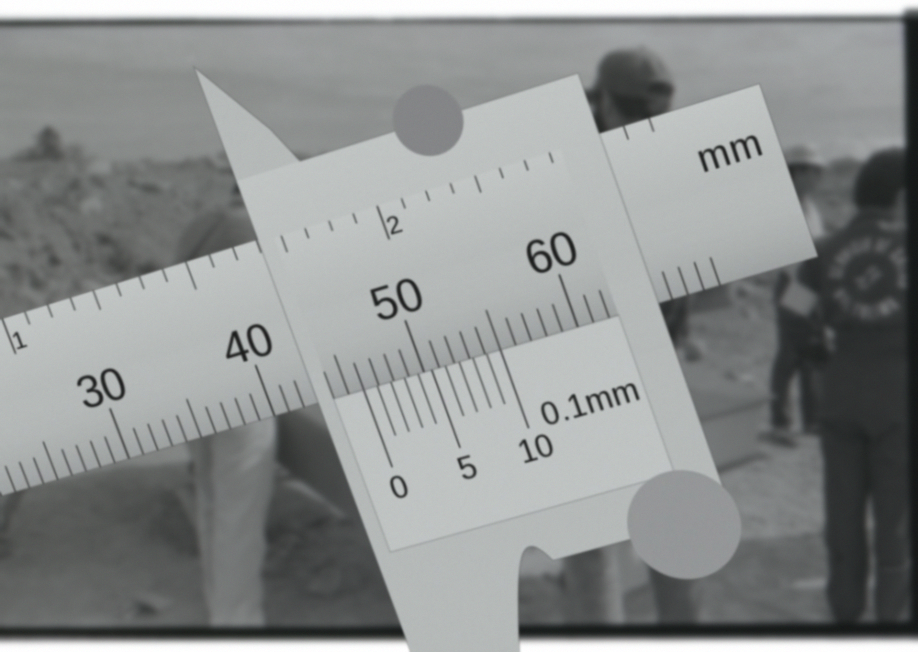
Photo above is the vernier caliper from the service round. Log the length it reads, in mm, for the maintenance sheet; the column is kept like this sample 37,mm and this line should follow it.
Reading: 46.0,mm
